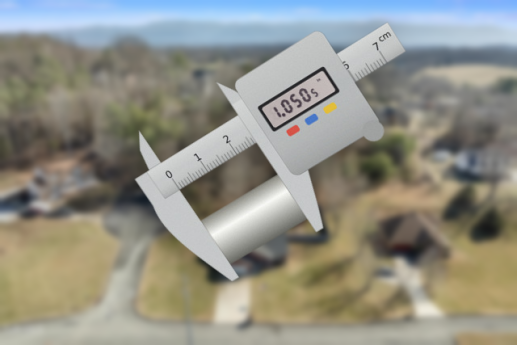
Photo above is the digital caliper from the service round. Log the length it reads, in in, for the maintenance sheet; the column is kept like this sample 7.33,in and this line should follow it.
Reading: 1.0505,in
